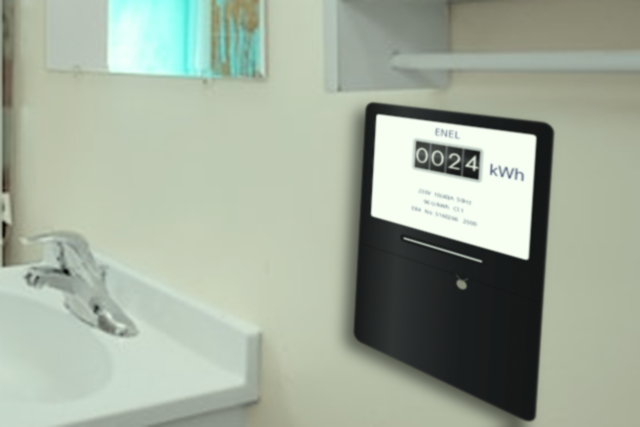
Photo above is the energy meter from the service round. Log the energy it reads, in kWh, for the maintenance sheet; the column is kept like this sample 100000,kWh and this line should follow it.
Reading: 24,kWh
